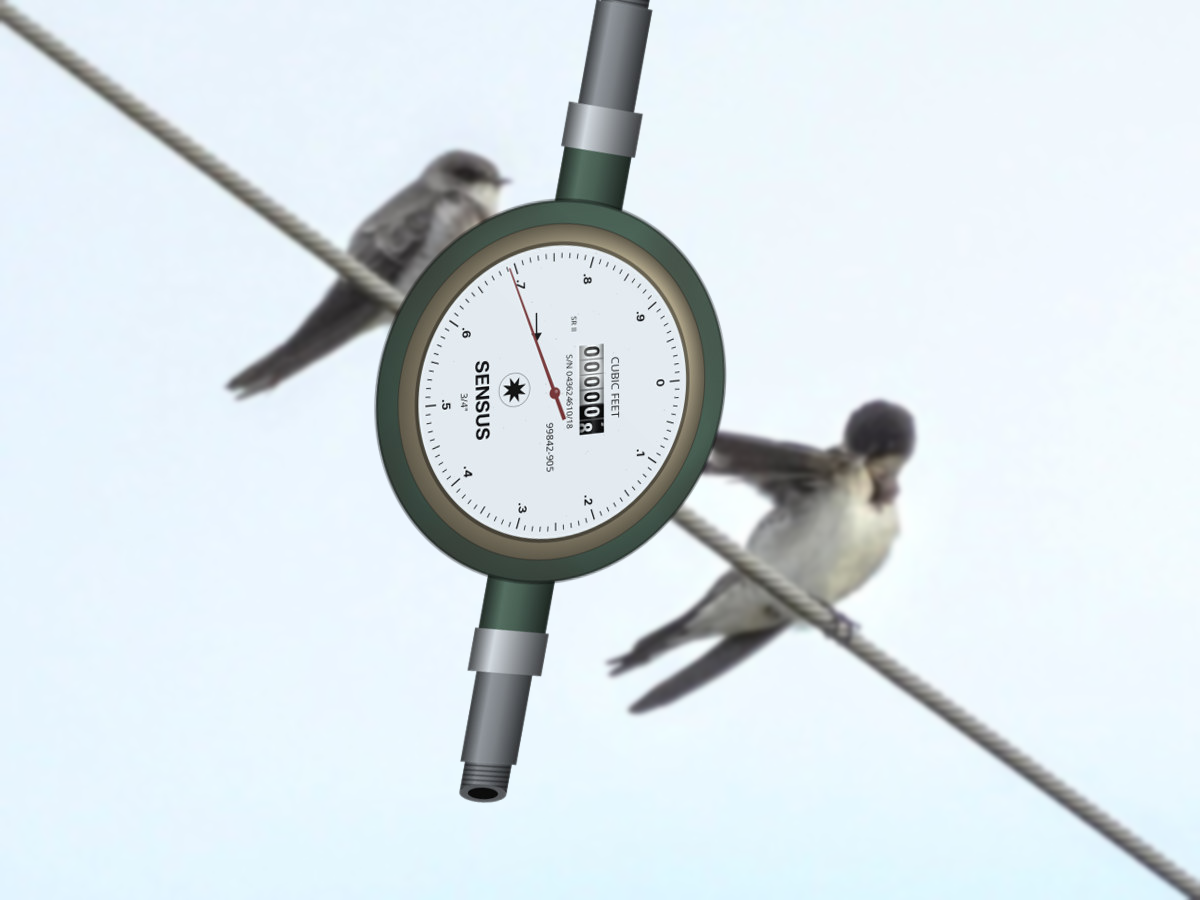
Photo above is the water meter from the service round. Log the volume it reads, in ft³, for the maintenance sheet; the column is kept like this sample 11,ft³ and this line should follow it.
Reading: 7.69,ft³
